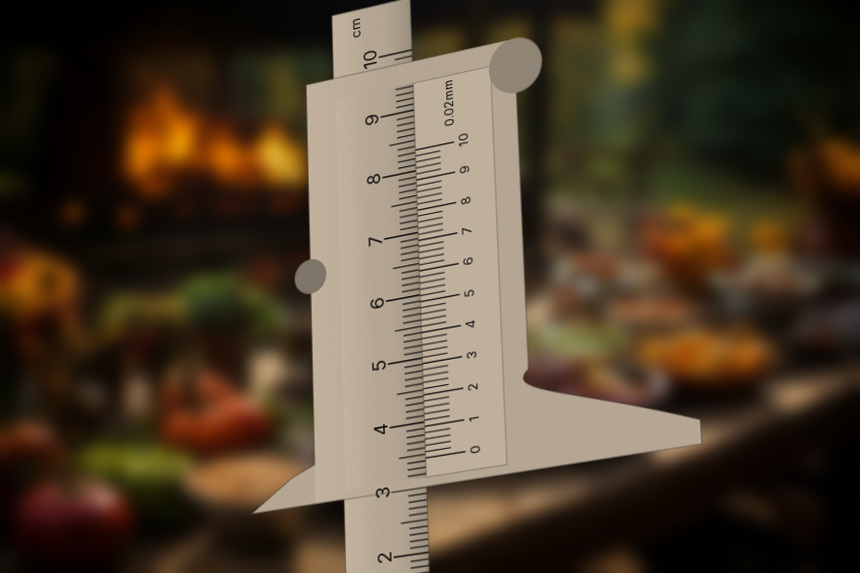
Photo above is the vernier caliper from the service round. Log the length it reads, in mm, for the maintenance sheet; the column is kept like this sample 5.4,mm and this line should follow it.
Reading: 34.4,mm
